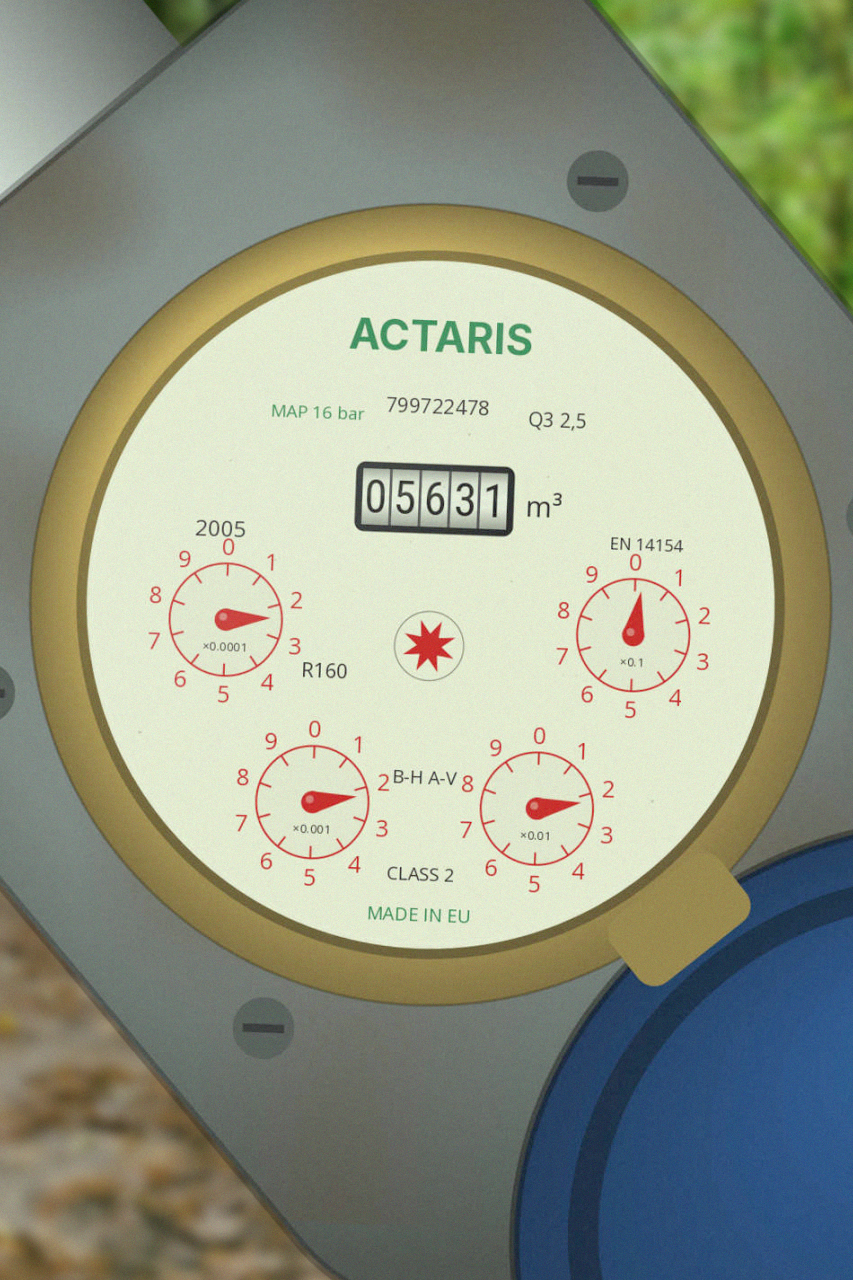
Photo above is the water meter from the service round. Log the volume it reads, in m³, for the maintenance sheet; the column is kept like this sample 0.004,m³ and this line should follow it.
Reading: 5631.0222,m³
